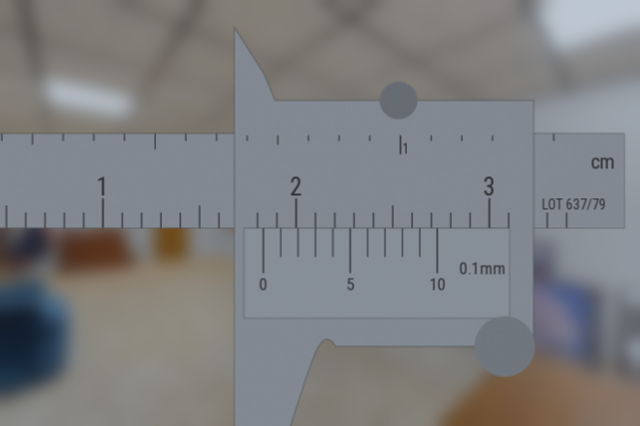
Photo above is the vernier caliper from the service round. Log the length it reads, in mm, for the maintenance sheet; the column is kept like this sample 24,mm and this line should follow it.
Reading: 18.3,mm
